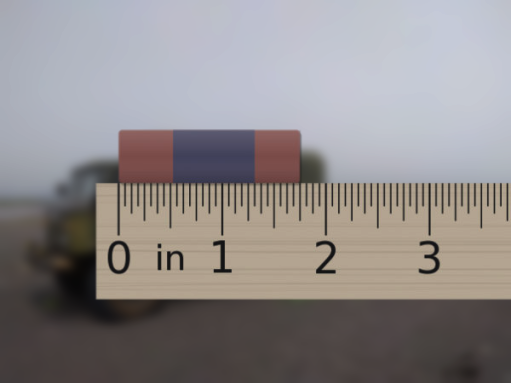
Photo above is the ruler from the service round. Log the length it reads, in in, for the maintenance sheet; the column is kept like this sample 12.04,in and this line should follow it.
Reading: 1.75,in
